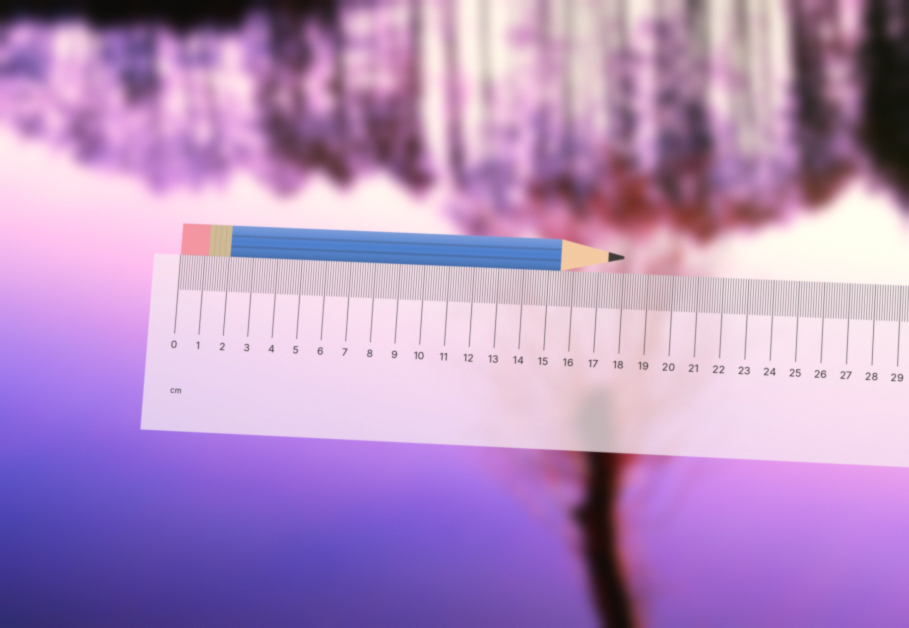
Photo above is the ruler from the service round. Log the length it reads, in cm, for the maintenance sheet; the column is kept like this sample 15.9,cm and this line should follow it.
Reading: 18,cm
